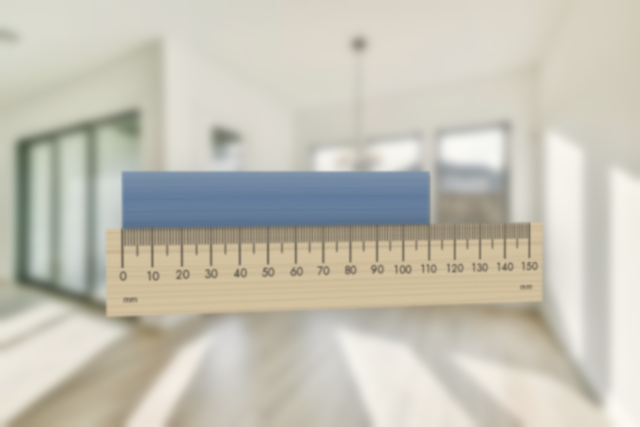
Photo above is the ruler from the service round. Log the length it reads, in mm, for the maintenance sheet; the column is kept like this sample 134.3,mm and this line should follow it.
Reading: 110,mm
